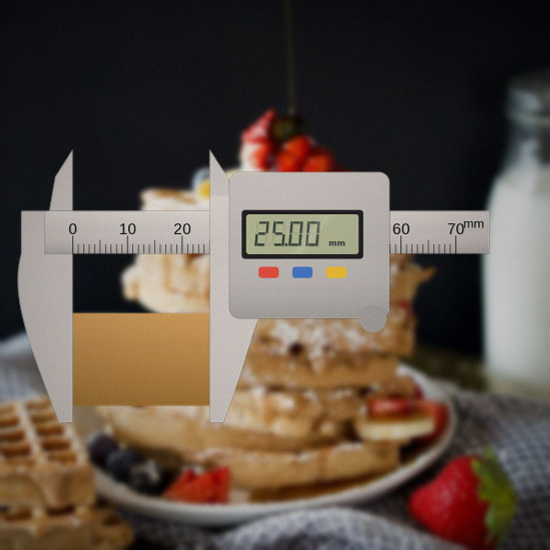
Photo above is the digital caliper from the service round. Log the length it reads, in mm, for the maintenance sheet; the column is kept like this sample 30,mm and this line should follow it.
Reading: 25.00,mm
